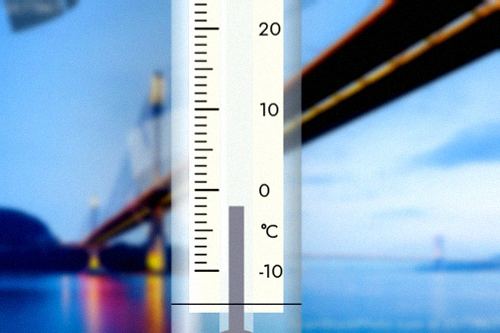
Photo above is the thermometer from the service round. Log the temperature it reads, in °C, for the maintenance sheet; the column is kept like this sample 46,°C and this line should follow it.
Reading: -2,°C
